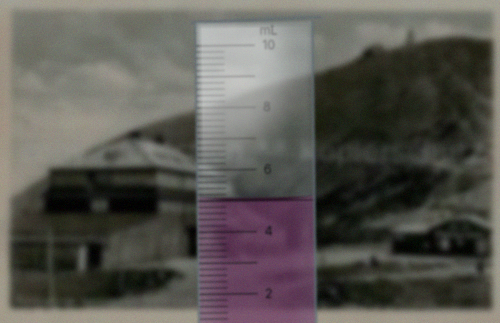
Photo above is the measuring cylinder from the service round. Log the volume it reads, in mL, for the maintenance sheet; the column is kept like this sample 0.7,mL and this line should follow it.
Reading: 5,mL
